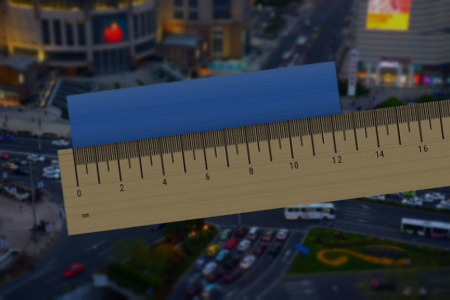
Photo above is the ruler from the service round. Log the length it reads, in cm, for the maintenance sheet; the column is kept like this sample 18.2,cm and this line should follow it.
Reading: 12.5,cm
